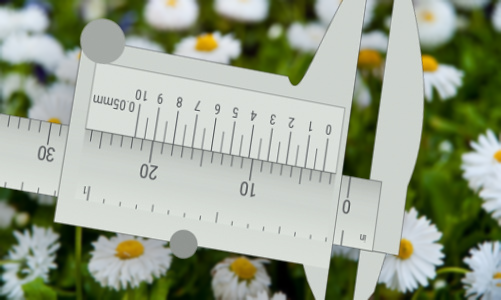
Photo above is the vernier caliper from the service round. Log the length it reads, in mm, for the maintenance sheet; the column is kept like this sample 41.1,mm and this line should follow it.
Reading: 2.8,mm
